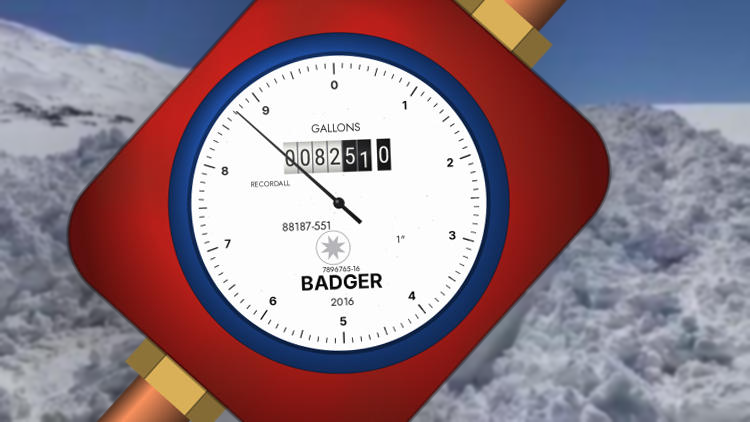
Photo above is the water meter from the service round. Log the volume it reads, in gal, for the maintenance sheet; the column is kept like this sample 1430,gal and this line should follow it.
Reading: 82508.7,gal
